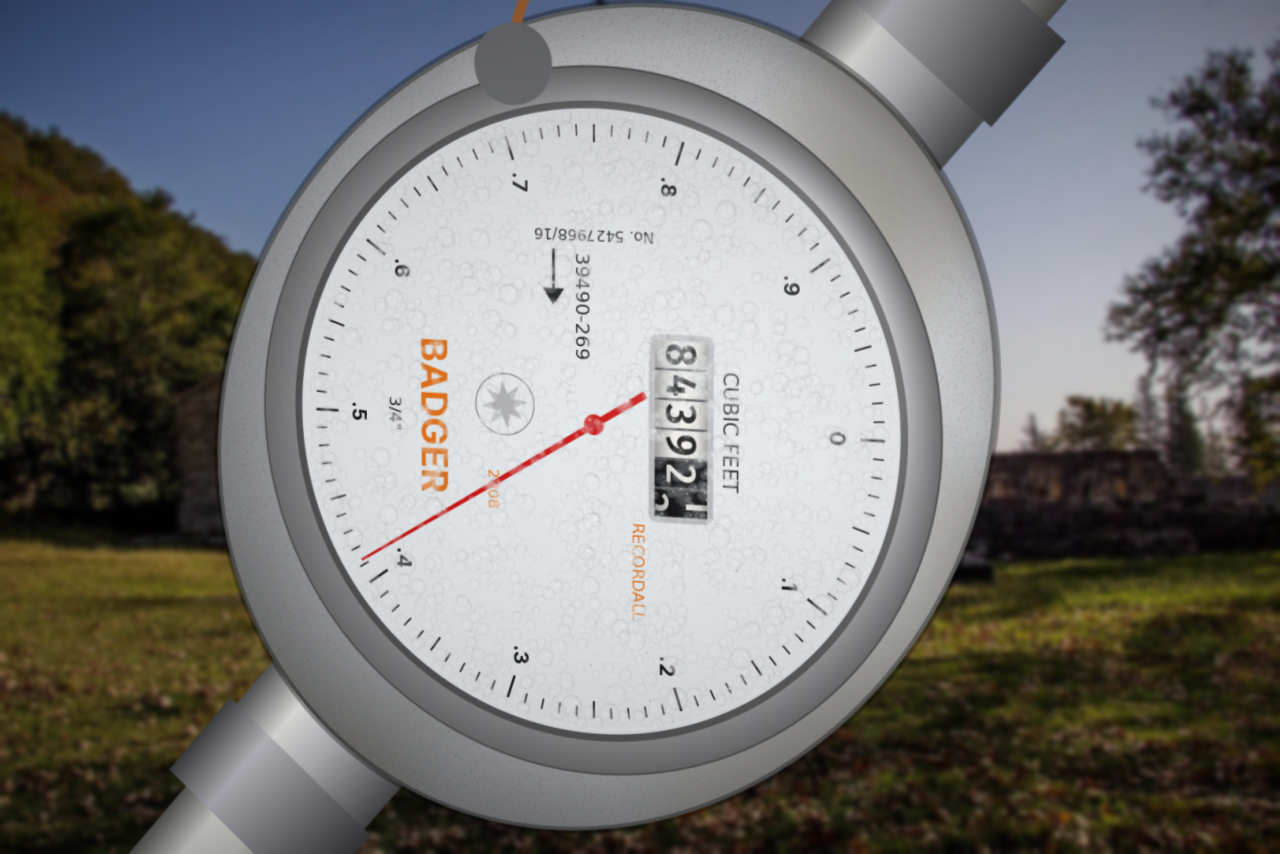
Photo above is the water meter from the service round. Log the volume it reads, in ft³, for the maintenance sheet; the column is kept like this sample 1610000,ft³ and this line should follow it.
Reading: 843921.41,ft³
